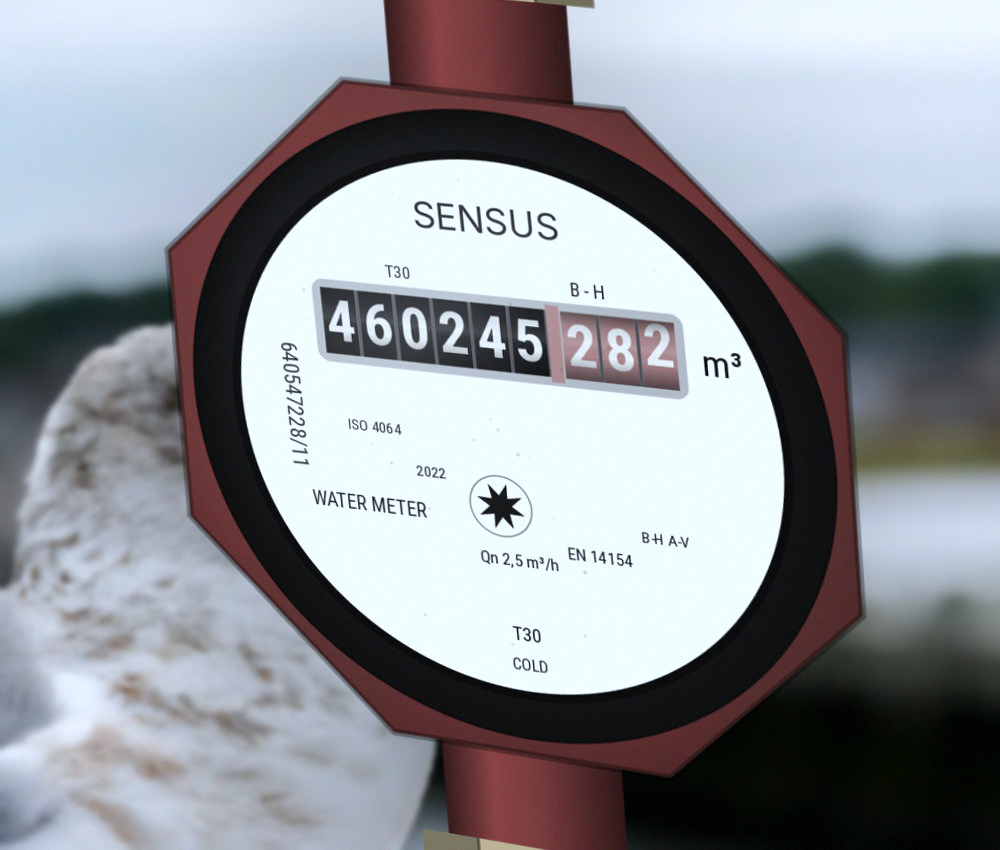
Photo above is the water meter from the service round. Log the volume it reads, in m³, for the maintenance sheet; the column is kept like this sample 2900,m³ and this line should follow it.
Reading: 460245.282,m³
